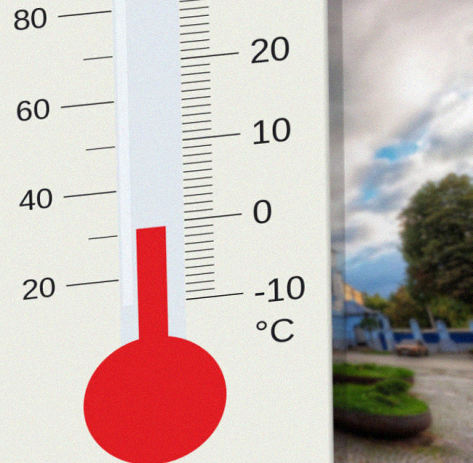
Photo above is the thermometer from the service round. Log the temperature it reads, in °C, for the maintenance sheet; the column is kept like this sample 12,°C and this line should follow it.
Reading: -0.5,°C
